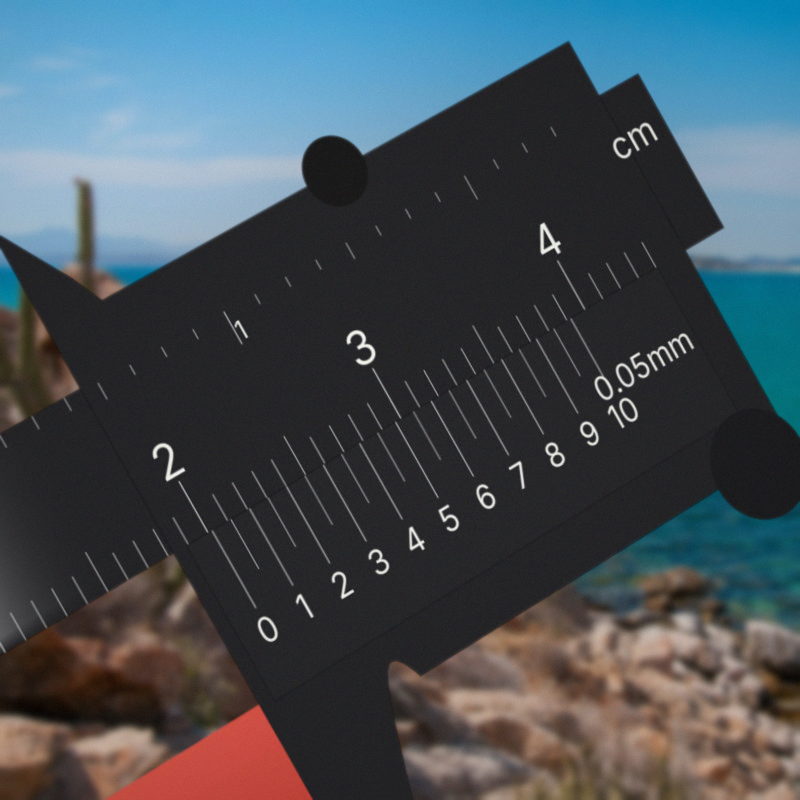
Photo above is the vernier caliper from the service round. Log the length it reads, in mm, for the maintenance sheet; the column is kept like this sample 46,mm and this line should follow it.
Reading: 20.2,mm
